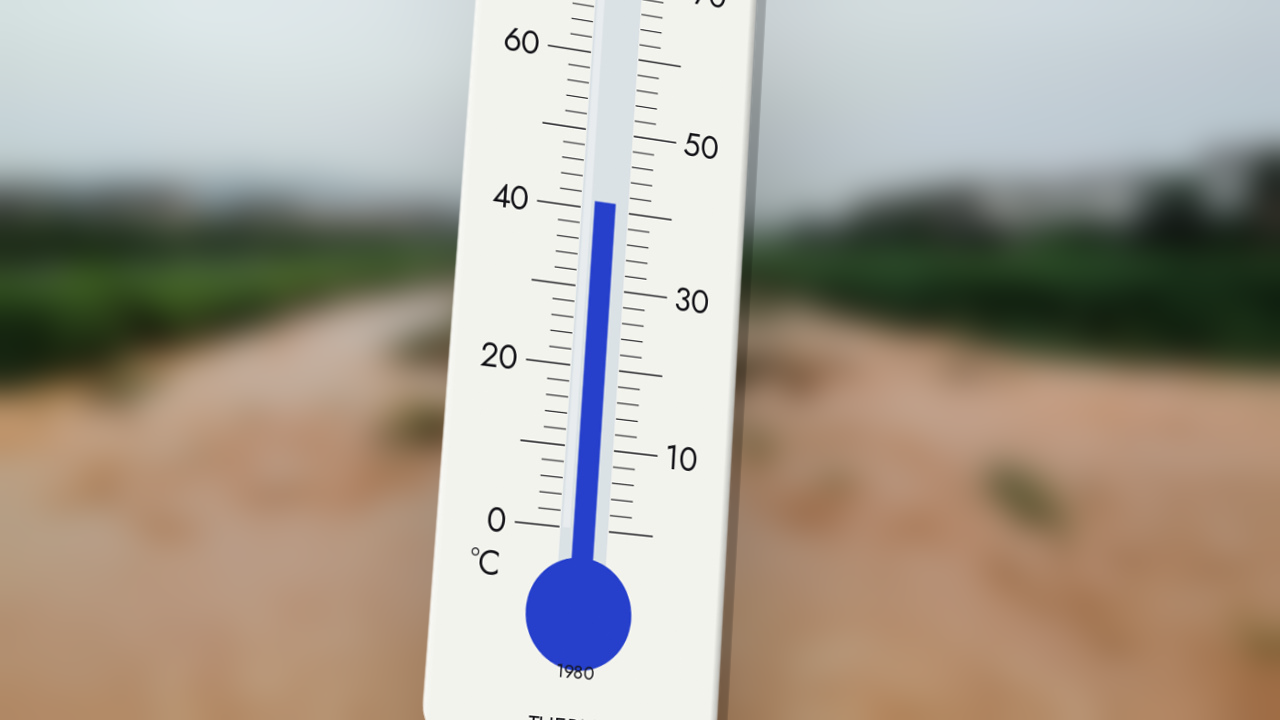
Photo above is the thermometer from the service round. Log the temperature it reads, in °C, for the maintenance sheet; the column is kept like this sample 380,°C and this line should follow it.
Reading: 41,°C
